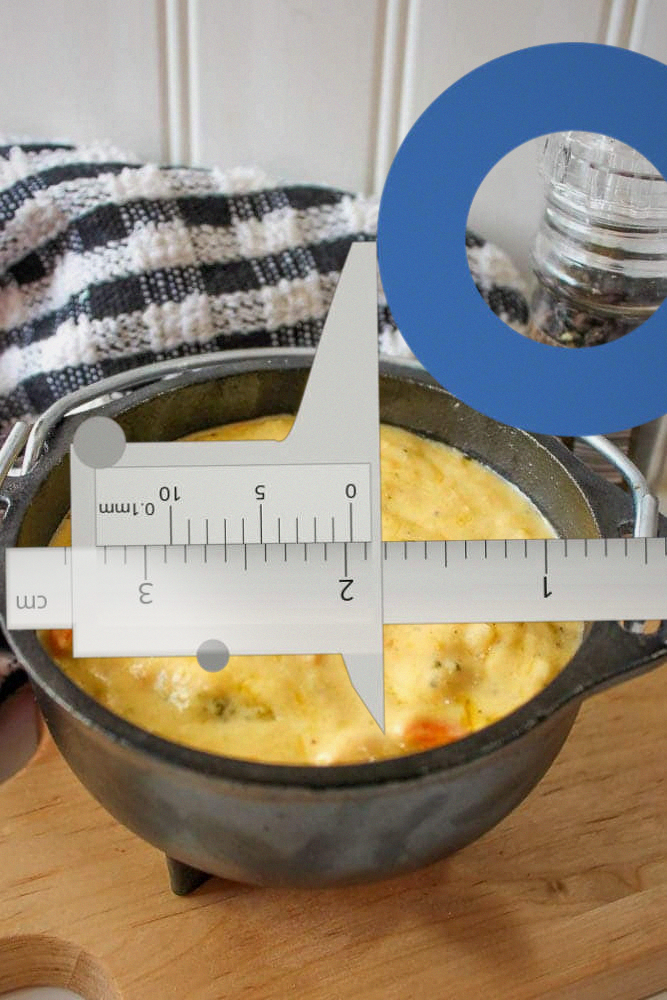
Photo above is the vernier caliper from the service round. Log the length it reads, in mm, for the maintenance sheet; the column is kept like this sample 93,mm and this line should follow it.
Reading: 19.7,mm
